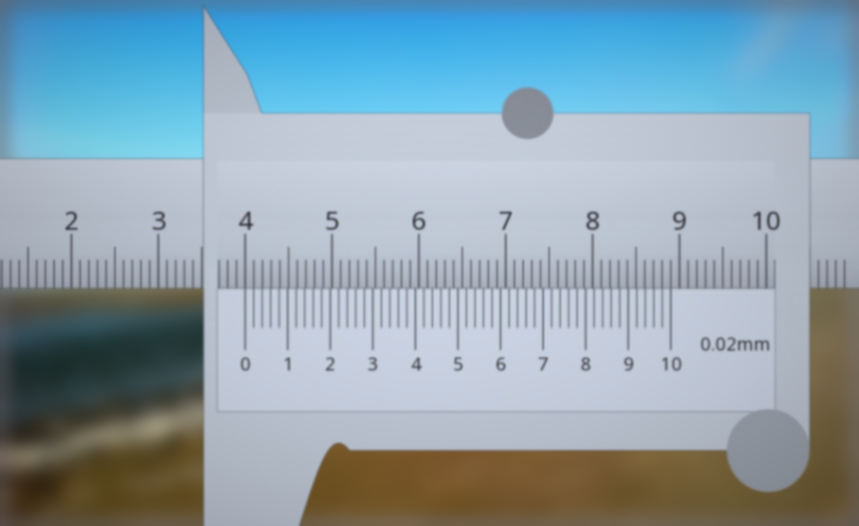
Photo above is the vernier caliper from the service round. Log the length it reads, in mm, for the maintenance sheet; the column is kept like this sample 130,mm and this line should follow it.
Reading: 40.0,mm
